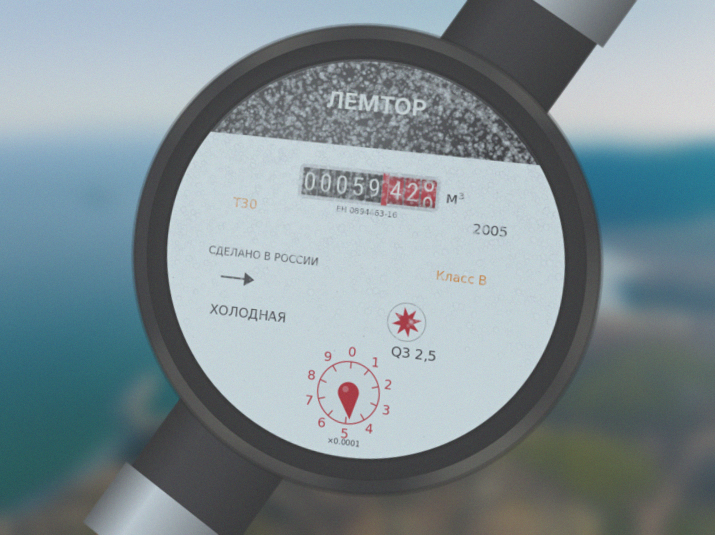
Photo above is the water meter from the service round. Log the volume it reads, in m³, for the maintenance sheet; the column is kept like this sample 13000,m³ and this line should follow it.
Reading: 59.4284,m³
